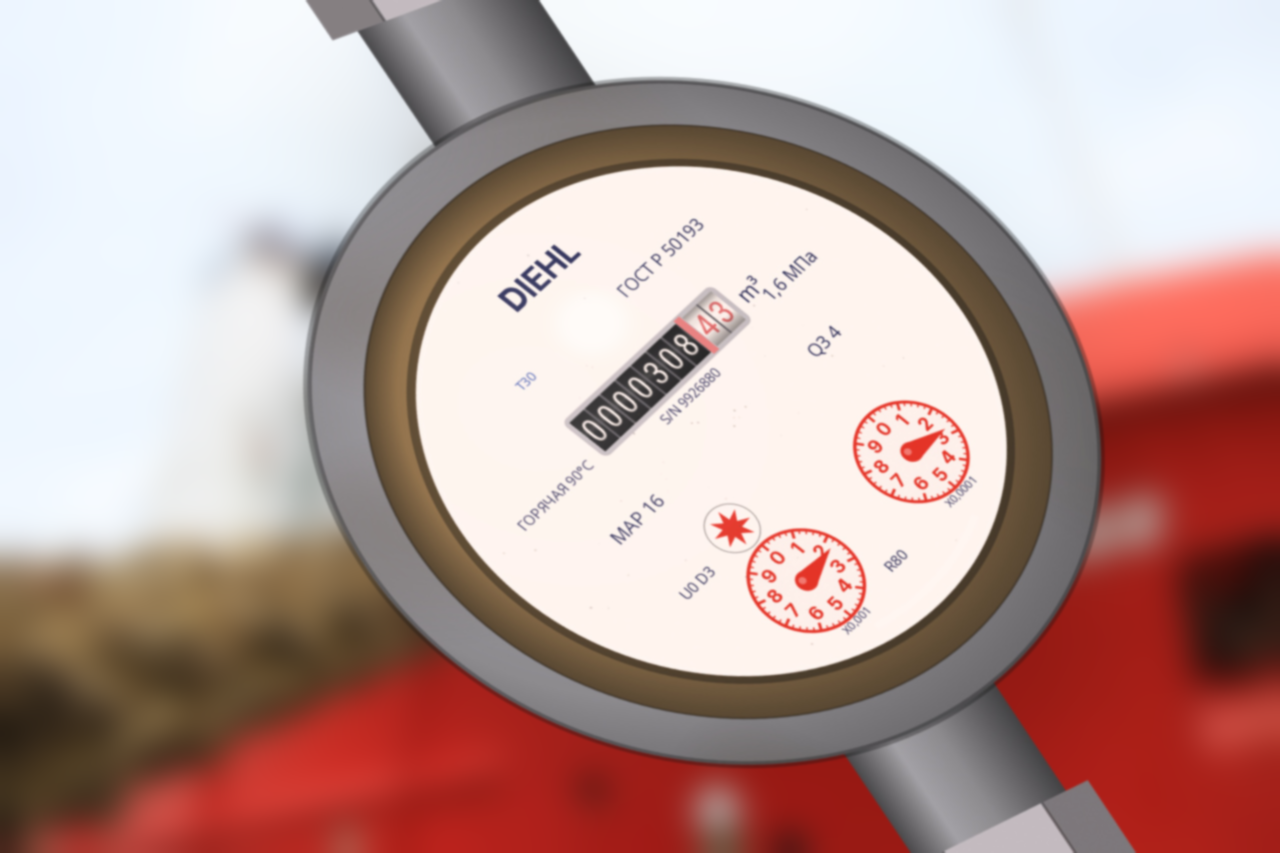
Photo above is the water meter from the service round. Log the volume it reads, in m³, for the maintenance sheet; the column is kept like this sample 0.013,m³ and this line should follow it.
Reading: 308.4322,m³
